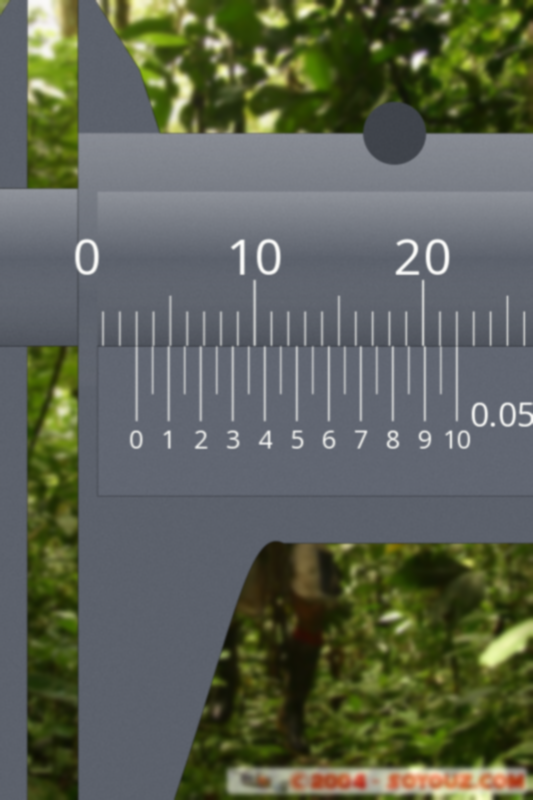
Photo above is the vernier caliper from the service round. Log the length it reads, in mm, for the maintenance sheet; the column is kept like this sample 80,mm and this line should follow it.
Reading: 3.0,mm
